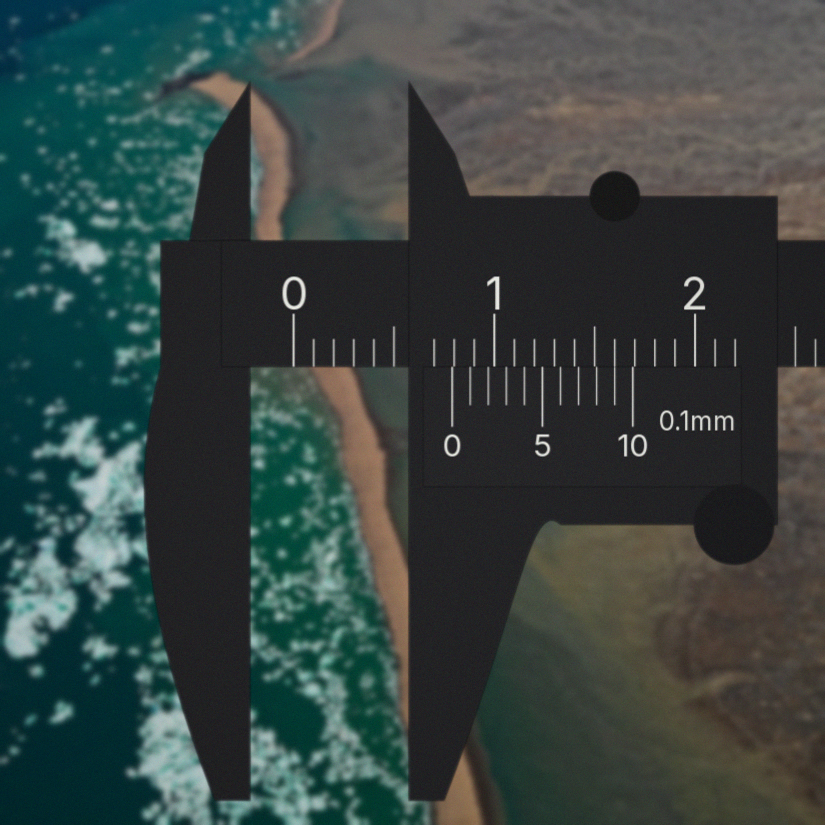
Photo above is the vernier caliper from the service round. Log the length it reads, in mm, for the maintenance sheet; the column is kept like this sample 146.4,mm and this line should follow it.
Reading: 7.9,mm
